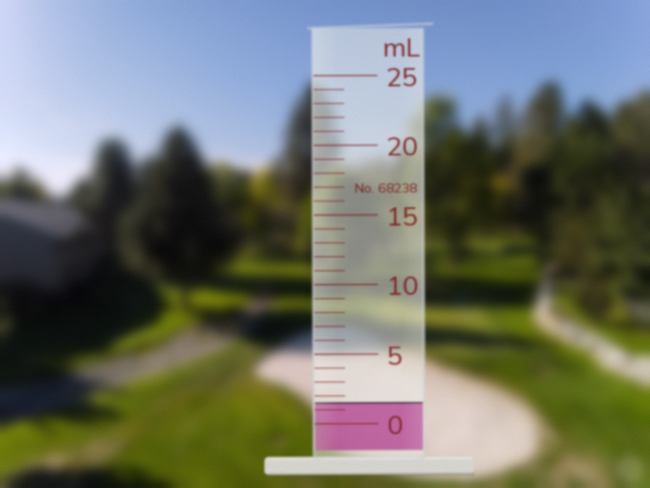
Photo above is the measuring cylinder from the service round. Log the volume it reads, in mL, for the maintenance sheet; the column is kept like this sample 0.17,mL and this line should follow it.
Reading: 1.5,mL
